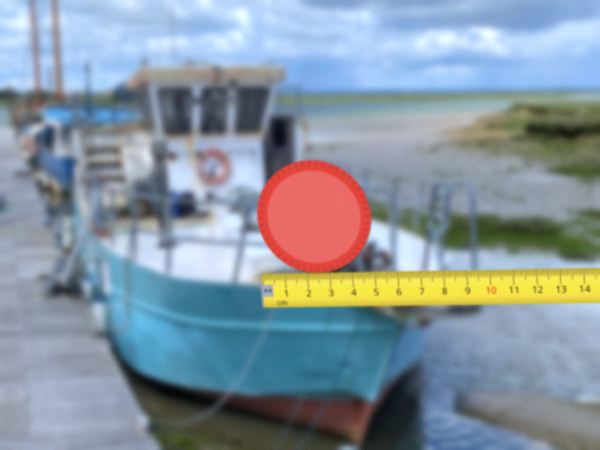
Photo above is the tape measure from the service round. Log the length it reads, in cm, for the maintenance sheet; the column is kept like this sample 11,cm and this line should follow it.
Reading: 5,cm
